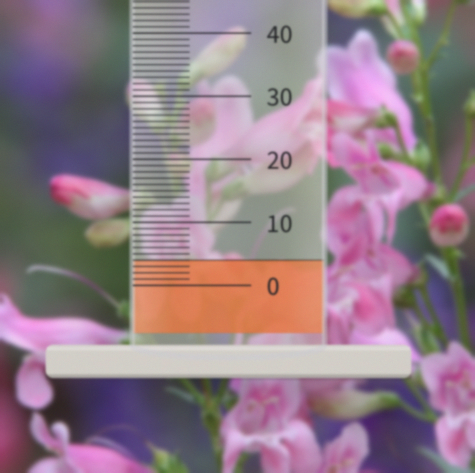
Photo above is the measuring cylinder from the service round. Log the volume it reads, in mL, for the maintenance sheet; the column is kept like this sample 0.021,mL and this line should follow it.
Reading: 4,mL
